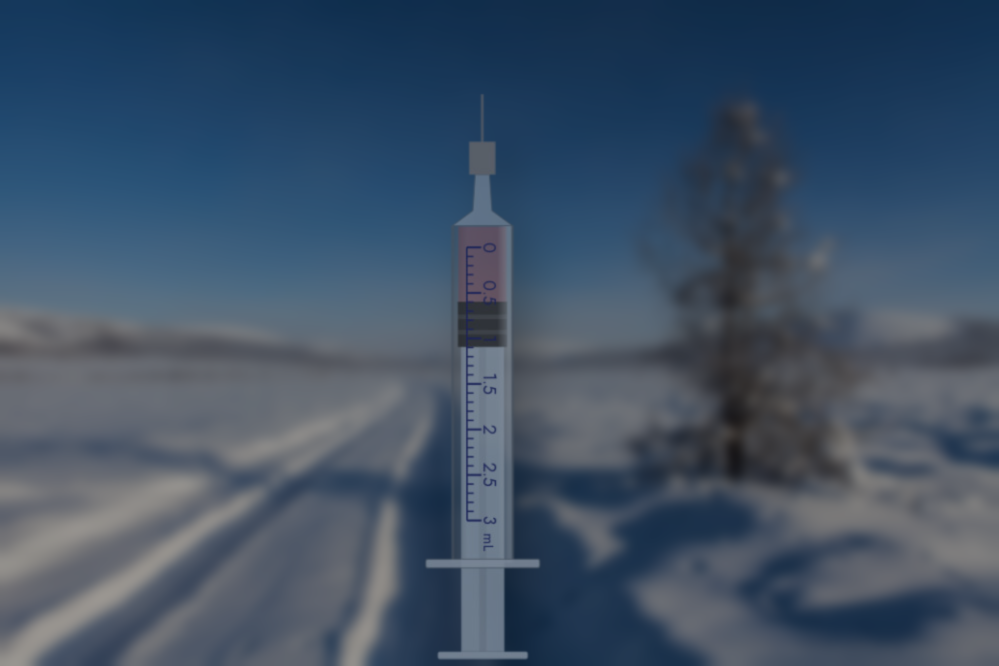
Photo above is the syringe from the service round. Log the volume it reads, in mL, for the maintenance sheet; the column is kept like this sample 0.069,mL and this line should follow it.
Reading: 0.6,mL
